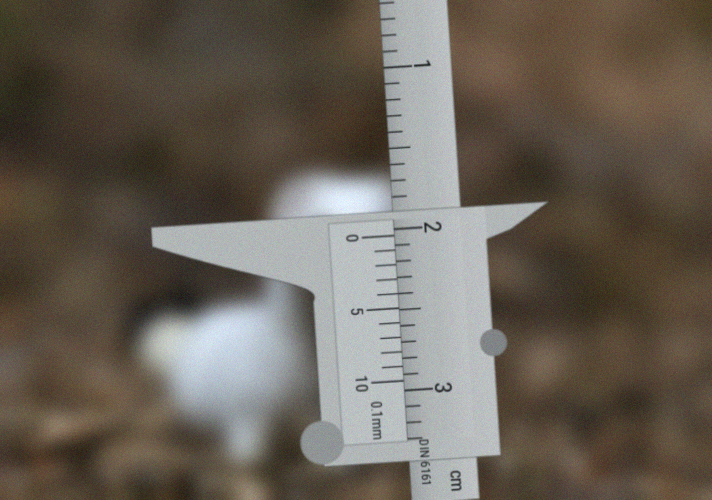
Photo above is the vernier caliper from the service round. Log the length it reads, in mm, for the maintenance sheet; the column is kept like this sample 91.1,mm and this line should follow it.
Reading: 20.4,mm
